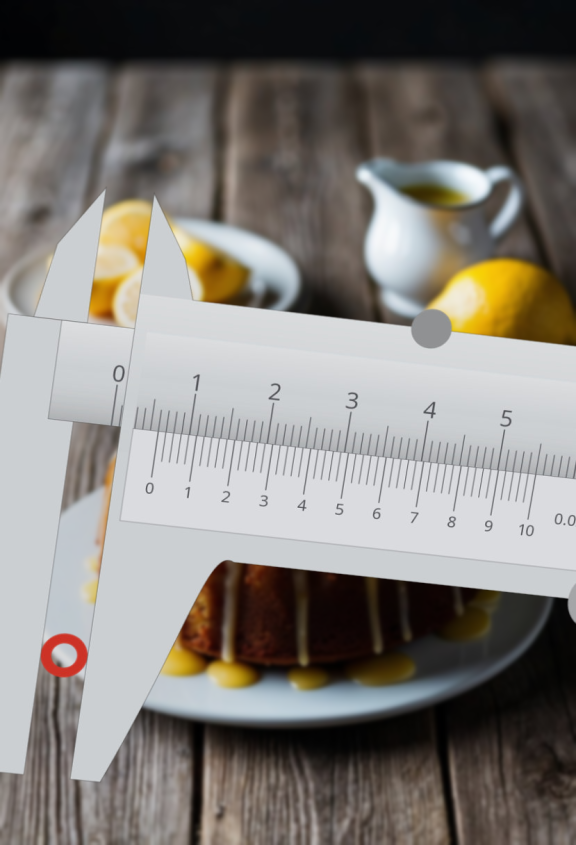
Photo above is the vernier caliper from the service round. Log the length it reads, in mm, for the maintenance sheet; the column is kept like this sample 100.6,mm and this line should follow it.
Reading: 6.0,mm
